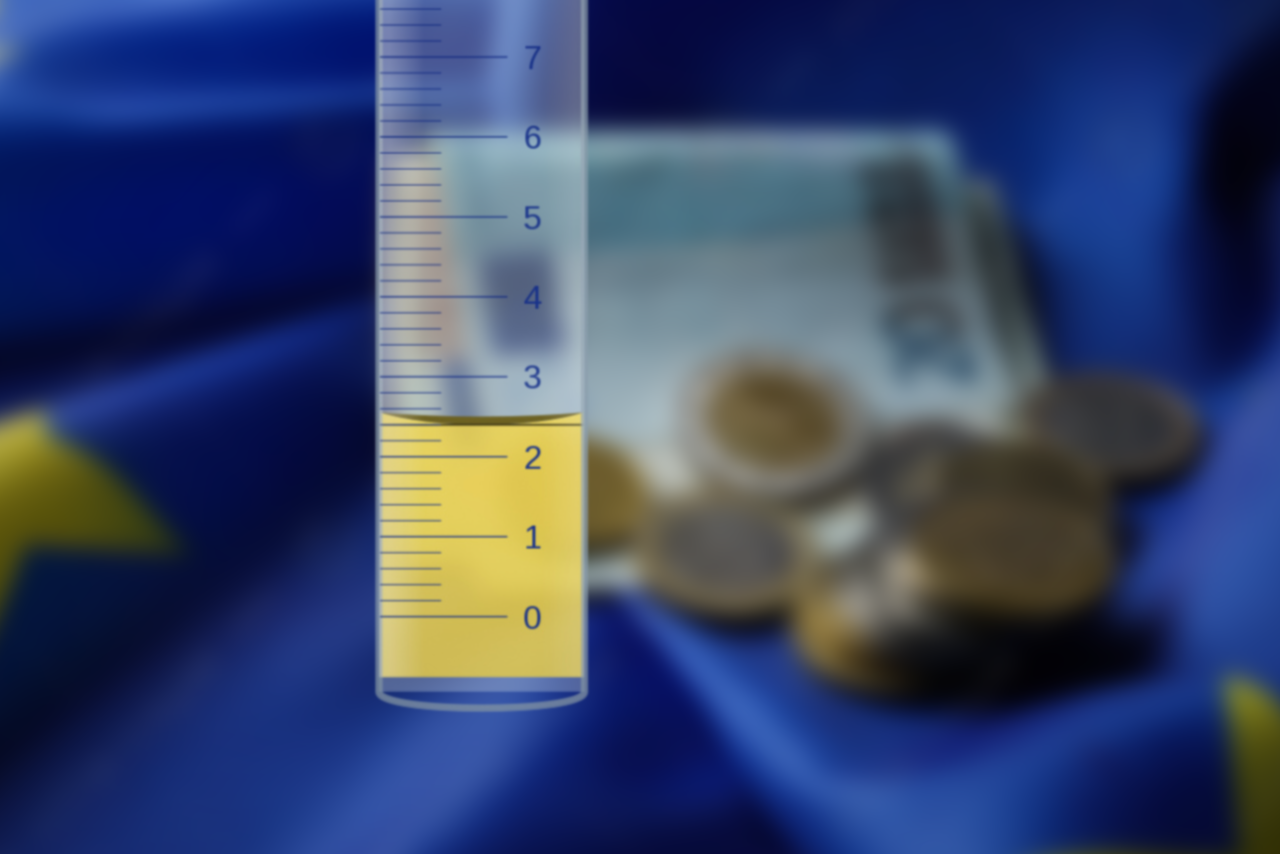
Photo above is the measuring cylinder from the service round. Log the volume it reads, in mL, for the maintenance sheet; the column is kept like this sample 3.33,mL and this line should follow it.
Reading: 2.4,mL
